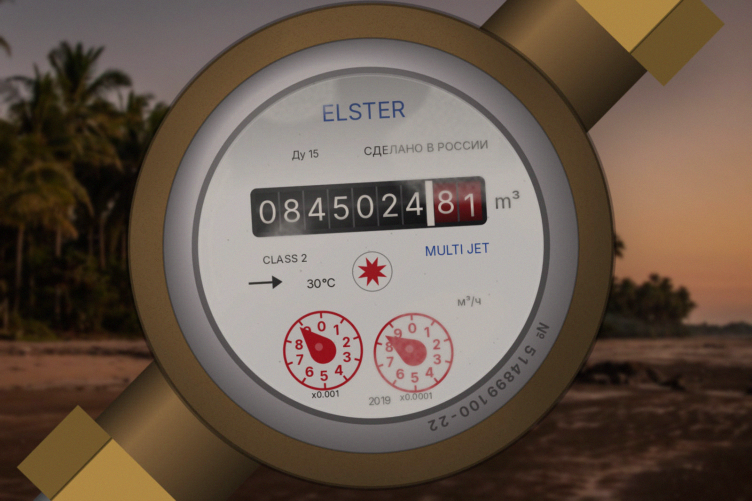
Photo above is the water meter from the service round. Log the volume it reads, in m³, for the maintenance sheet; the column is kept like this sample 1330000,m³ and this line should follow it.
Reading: 845024.8088,m³
